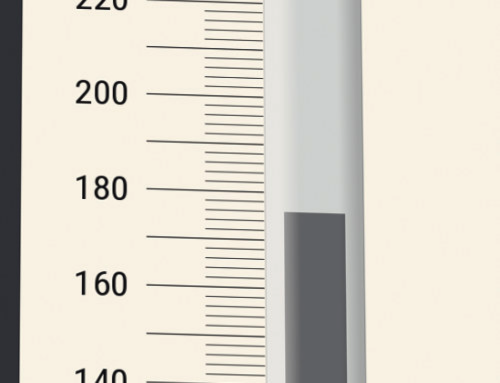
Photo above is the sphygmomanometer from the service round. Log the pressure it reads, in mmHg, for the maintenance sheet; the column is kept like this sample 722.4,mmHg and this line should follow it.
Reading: 176,mmHg
